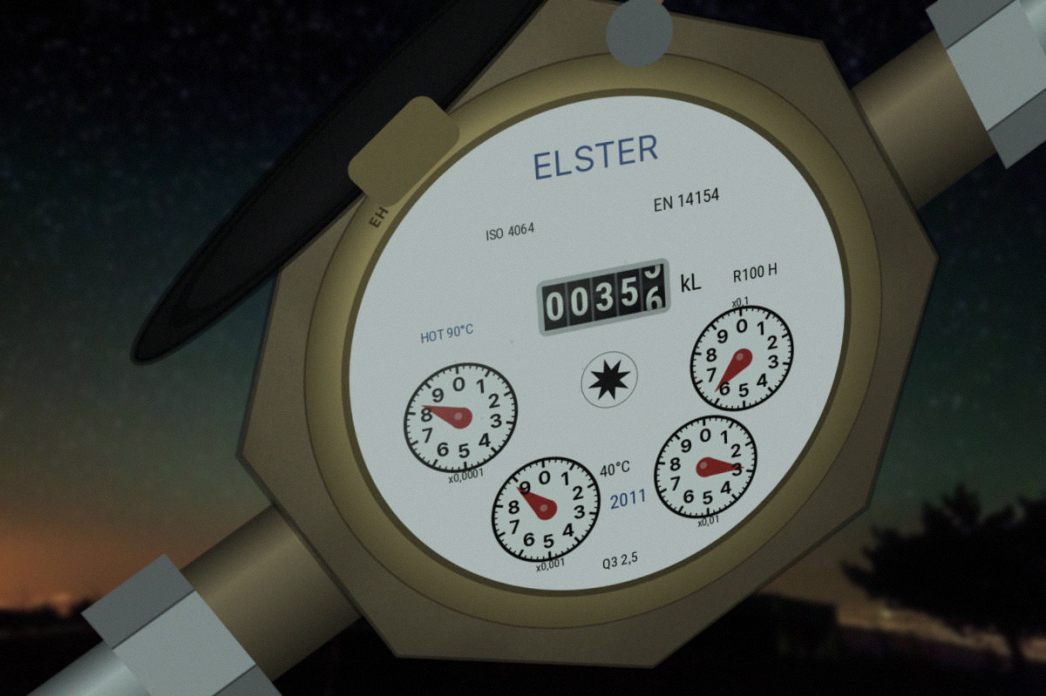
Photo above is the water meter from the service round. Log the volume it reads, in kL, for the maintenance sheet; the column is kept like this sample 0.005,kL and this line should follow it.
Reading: 355.6288,kL
